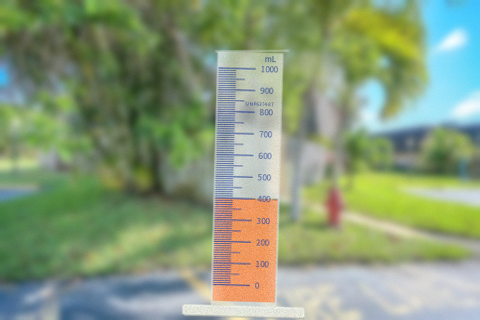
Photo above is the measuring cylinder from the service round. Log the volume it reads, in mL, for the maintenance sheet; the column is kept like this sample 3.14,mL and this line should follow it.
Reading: 400,mL
